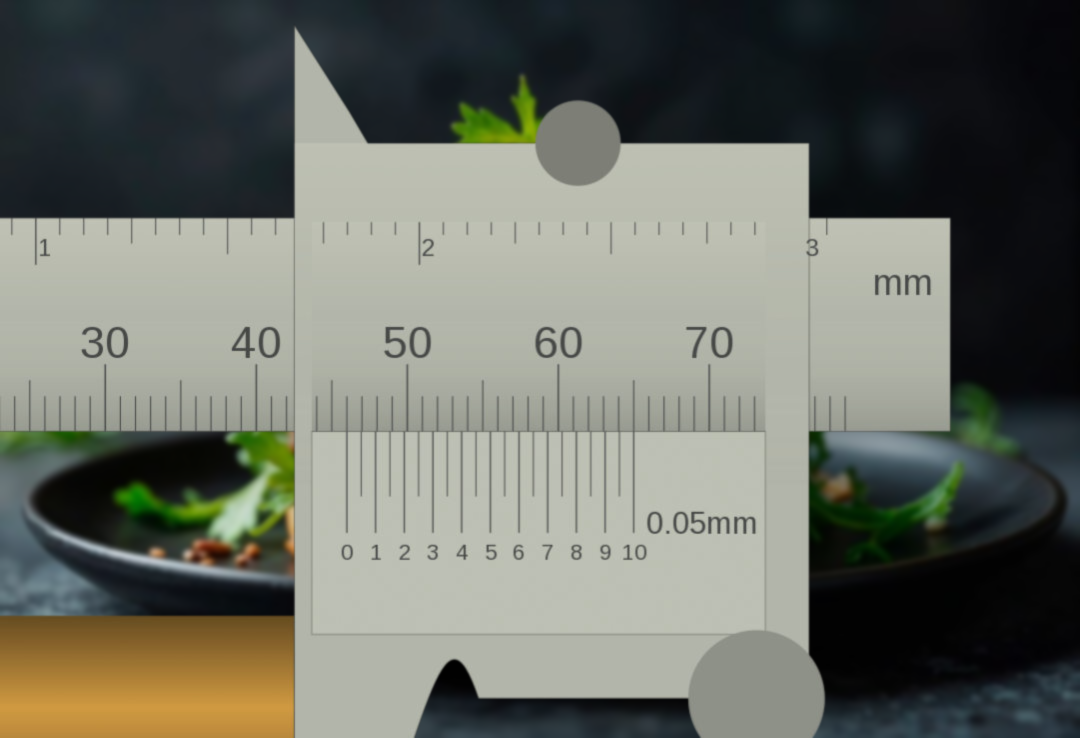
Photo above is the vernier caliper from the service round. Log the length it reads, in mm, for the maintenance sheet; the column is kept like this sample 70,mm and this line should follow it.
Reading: 46.0,mm
